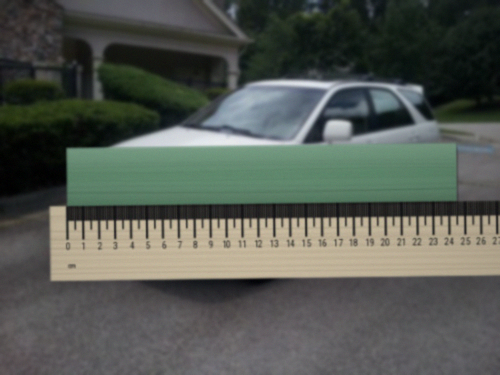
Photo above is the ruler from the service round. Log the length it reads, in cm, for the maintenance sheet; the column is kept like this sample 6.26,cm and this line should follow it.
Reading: 24.5,cm
